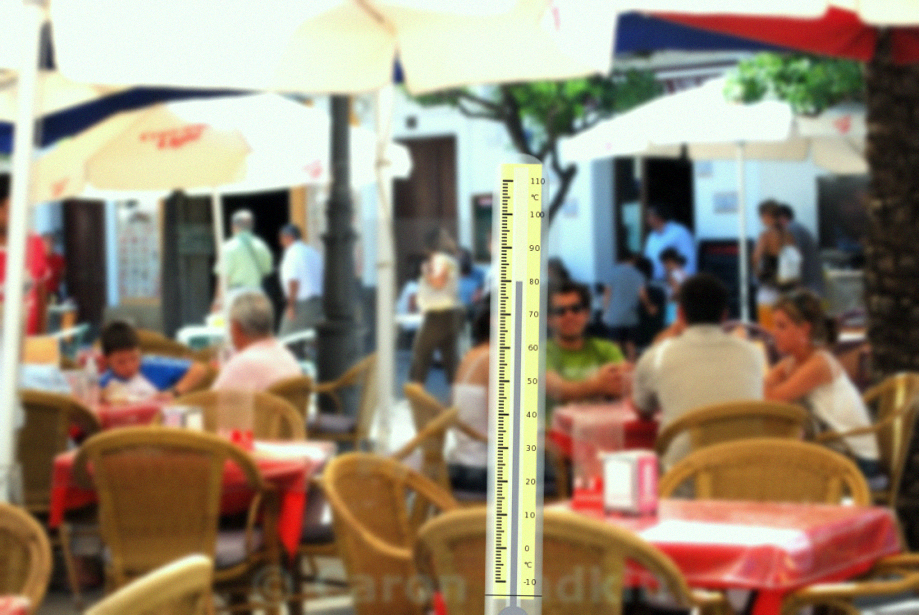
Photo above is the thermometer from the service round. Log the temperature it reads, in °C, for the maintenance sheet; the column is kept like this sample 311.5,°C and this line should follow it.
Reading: 80,°C
